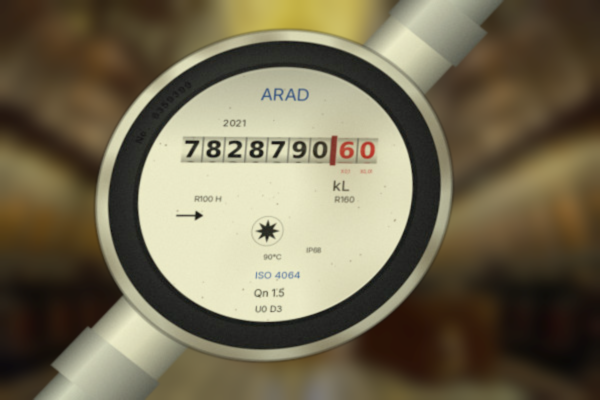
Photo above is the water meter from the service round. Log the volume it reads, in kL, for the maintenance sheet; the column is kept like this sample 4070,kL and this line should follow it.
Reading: 7828790.60,kL
